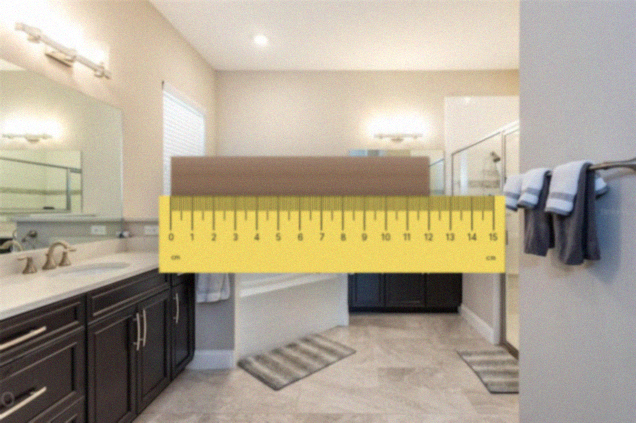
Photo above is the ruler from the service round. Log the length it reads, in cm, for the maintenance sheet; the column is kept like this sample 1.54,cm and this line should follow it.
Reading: 12,cm
